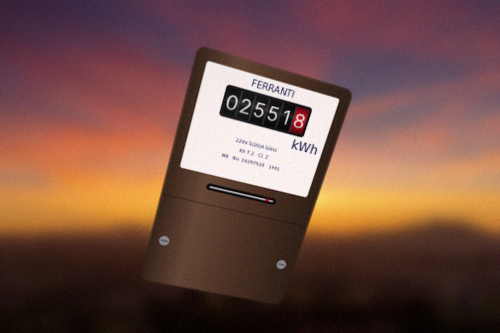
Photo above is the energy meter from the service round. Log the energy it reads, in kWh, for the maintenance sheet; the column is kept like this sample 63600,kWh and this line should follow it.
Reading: 2551.8,kWh
